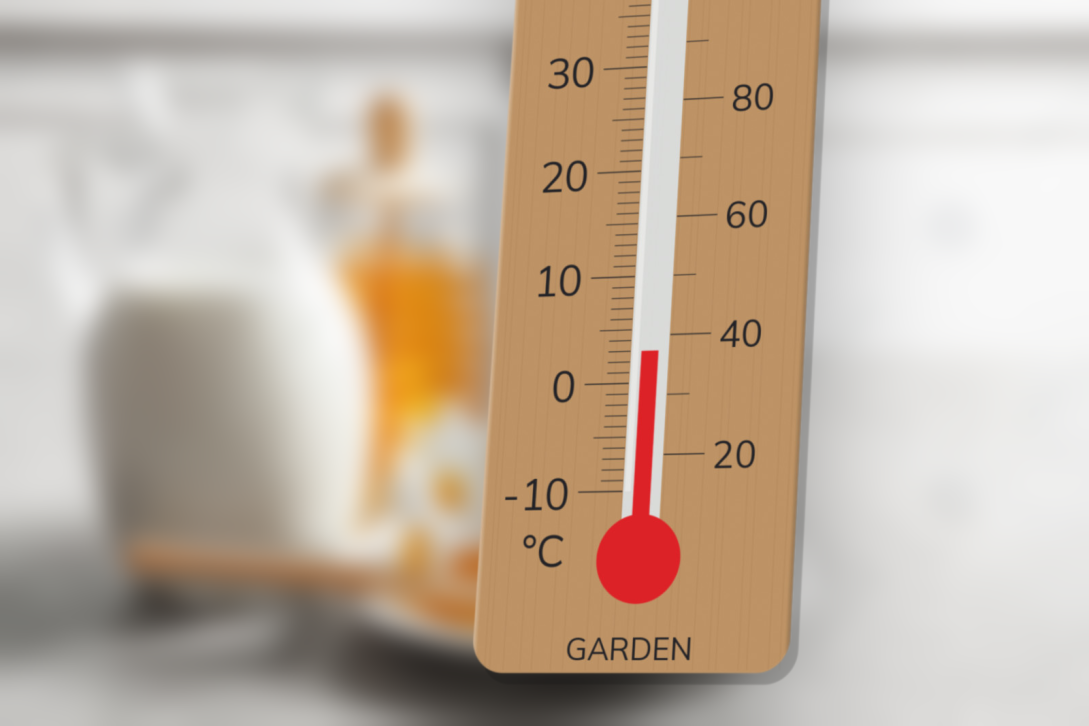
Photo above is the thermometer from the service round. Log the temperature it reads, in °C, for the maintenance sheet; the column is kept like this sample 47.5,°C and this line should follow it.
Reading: 3,°C
